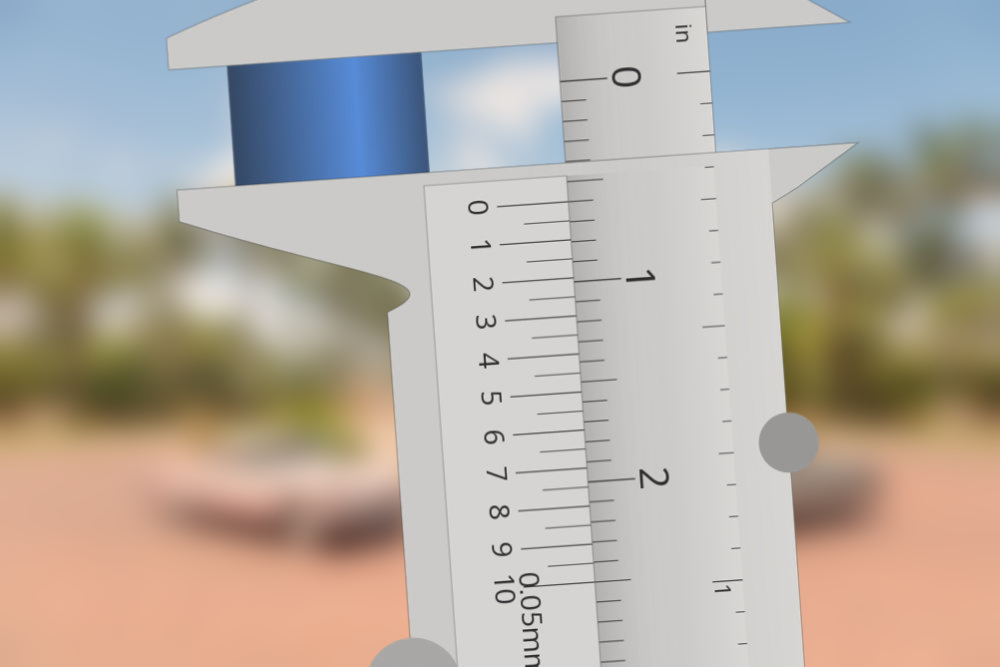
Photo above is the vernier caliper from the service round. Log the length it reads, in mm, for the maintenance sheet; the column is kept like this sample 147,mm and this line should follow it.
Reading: 6.0,mm
